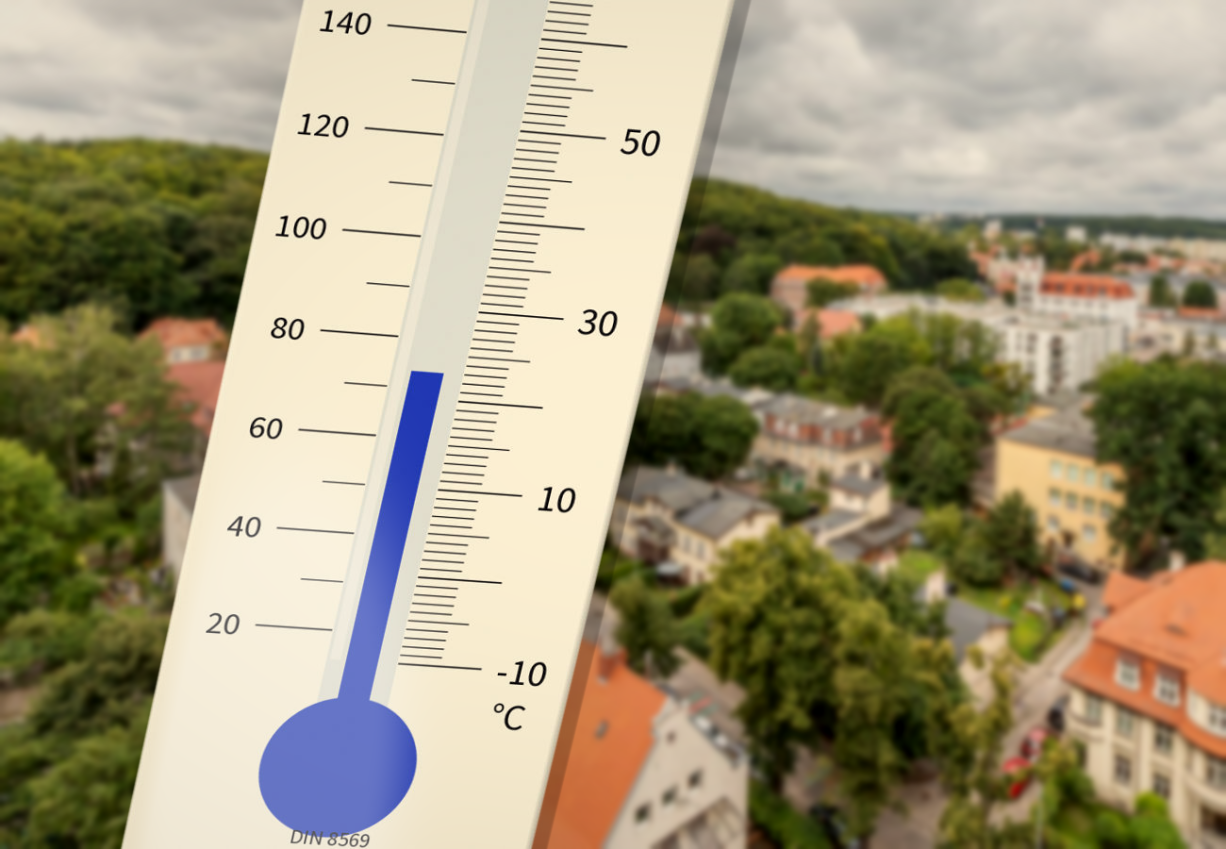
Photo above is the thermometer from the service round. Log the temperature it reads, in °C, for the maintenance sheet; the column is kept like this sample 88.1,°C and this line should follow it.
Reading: 23,°C
